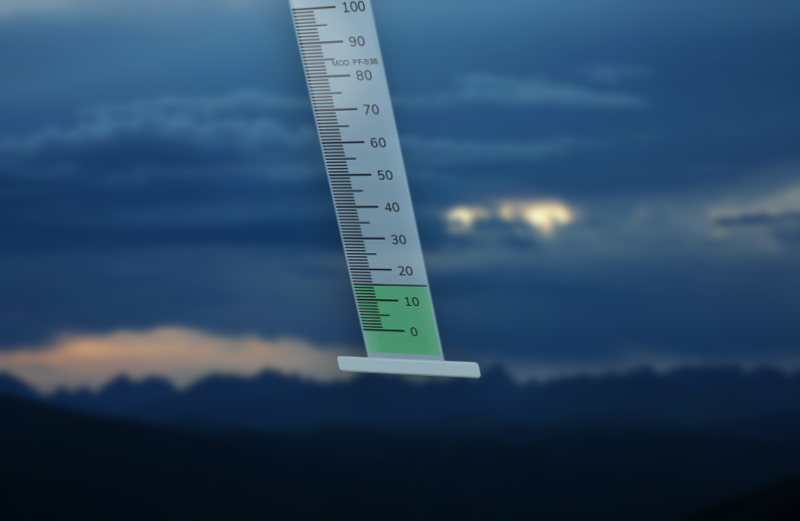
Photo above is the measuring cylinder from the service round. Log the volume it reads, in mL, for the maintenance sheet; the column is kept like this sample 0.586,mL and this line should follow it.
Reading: 15,mL
